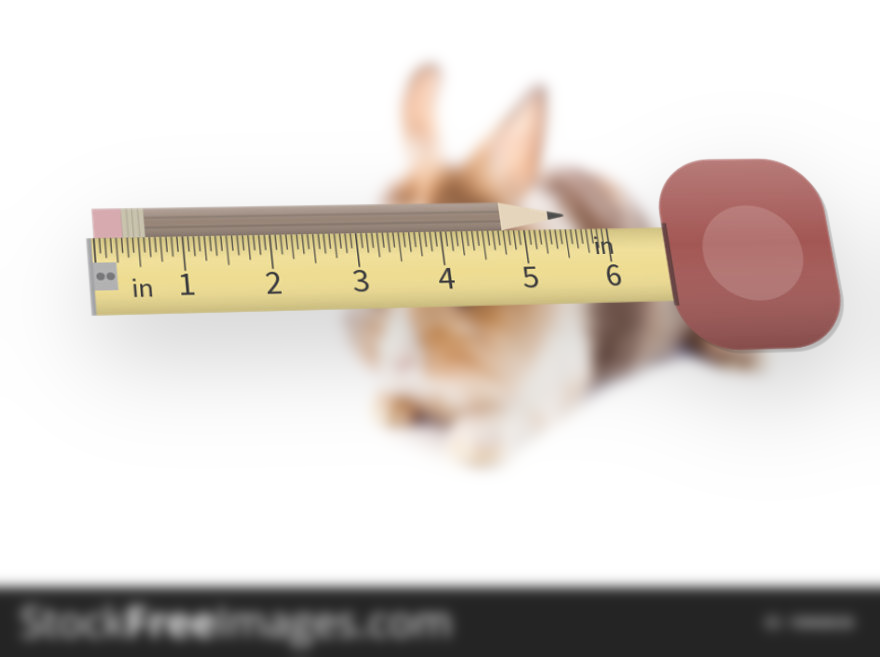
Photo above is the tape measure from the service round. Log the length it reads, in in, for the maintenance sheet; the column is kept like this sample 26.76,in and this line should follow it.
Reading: 5.5,in
